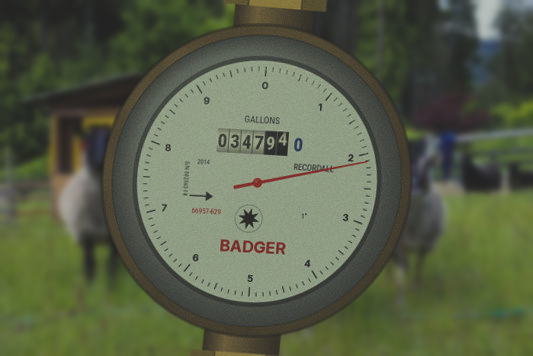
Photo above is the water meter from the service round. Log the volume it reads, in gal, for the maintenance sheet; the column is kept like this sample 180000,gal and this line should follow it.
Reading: 347942.1,gal
